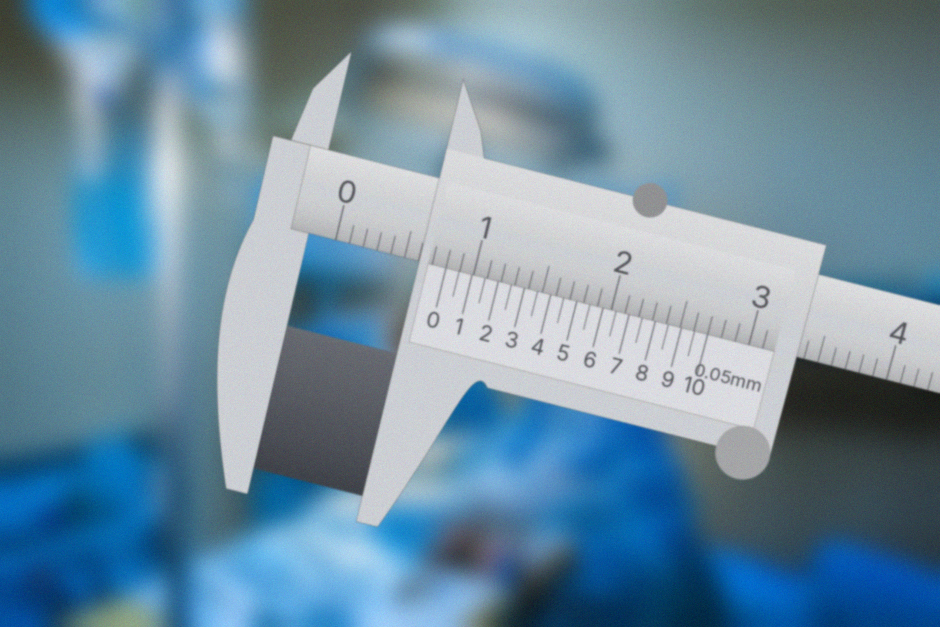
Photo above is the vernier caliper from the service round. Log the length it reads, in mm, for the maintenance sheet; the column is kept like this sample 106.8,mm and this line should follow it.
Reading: 8.0,mm
